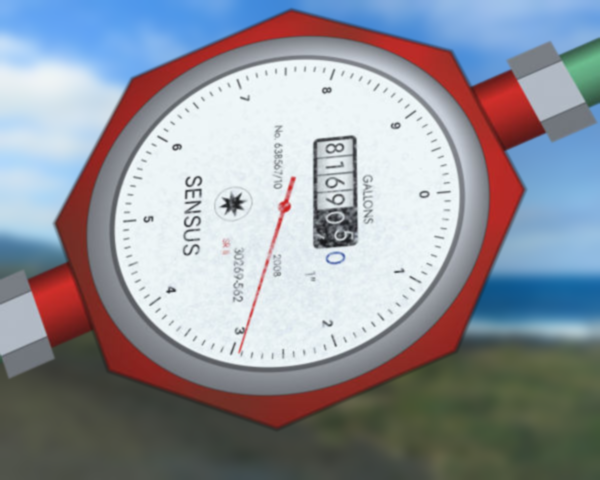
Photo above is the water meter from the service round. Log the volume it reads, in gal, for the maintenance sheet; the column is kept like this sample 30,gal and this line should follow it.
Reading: 8169052.9,gal
